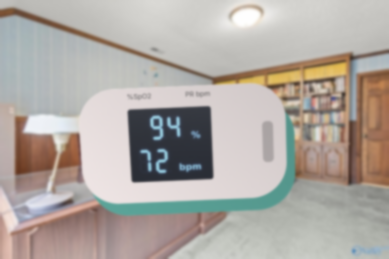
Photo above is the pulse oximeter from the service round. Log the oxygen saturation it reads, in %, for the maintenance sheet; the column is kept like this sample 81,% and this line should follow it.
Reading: 94,%
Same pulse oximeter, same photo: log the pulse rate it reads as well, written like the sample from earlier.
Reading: 72,bpm
